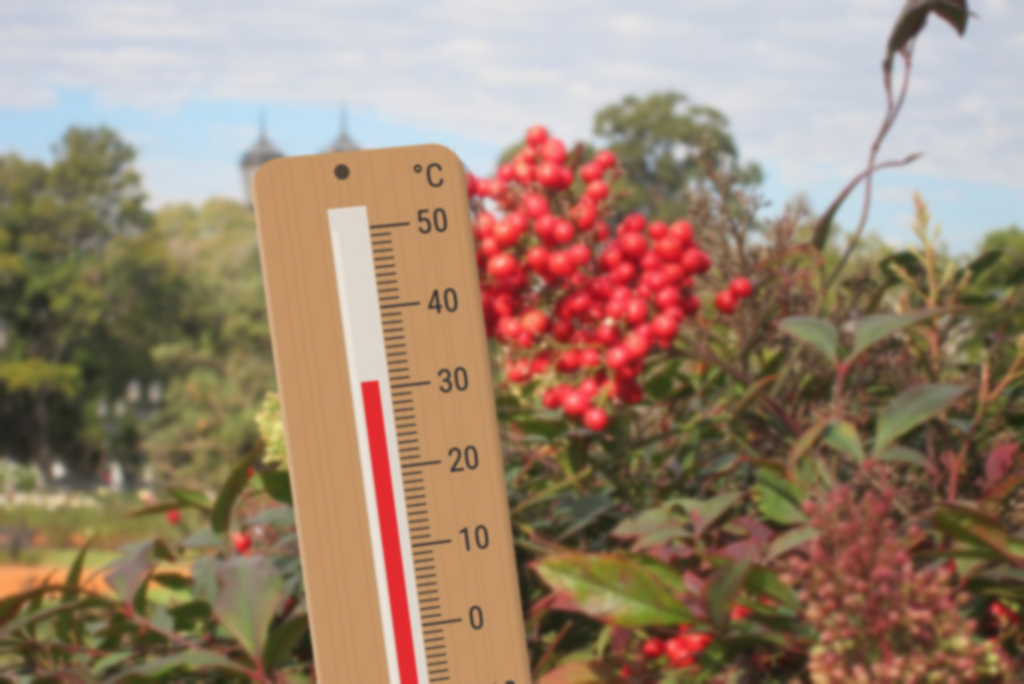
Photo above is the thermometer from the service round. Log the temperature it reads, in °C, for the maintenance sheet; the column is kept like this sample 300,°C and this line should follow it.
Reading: 31,°C
